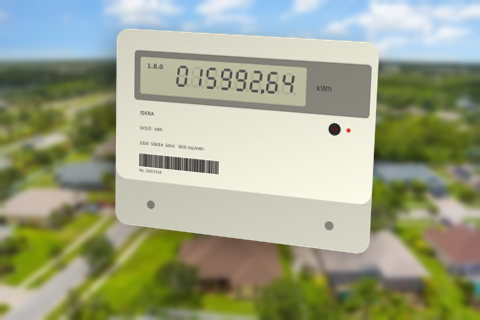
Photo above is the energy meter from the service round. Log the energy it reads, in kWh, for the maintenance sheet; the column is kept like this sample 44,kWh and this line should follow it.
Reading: 15992.64,kWh
